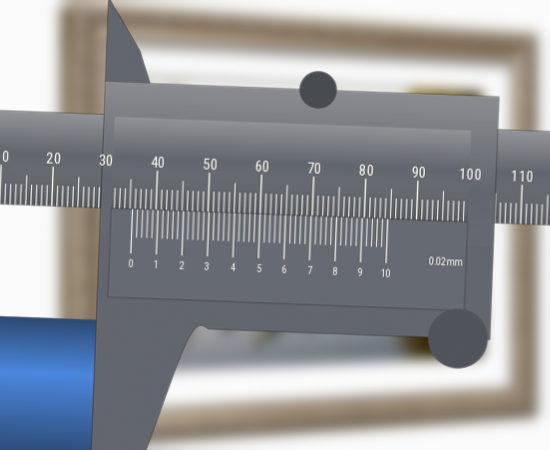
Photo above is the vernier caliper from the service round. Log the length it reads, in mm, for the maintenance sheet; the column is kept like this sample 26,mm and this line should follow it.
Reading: 35.5,mm
